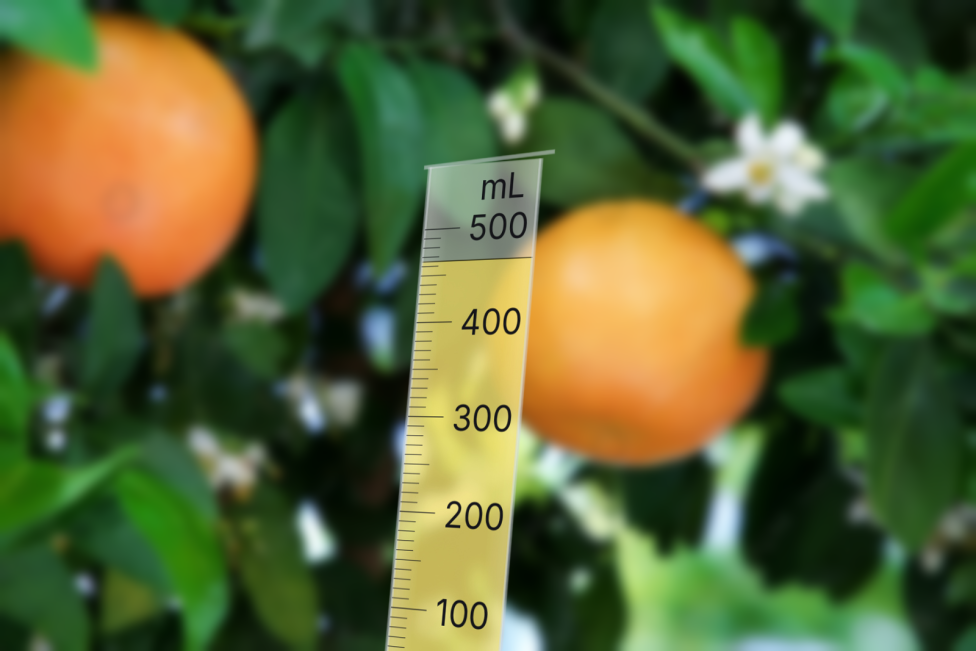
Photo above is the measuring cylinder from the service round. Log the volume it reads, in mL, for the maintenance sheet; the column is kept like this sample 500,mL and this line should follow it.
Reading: 465,mL
